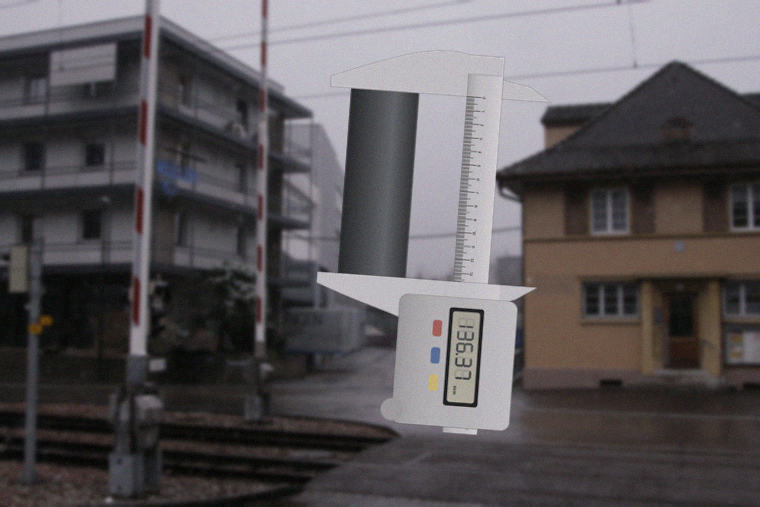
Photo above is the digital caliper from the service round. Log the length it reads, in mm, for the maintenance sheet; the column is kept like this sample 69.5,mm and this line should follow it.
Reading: 136.37,mm
